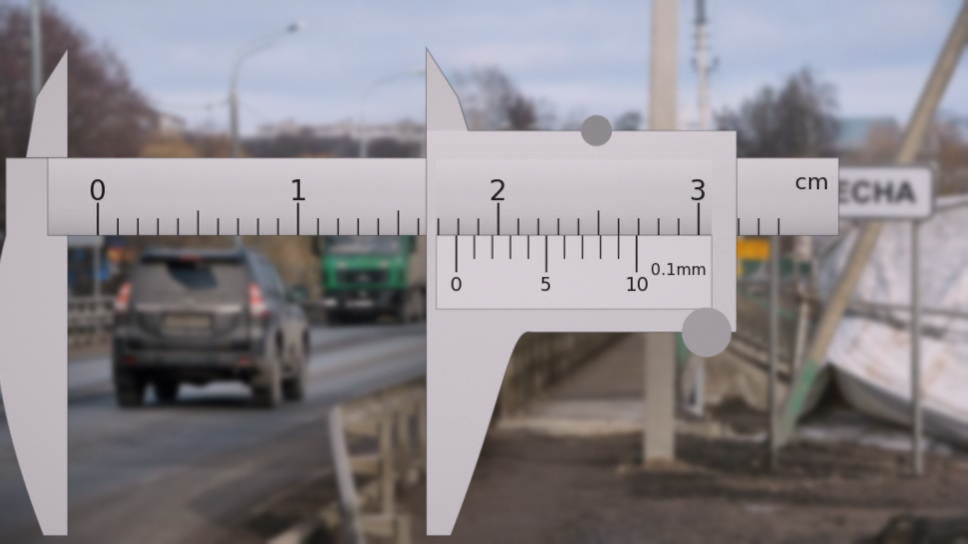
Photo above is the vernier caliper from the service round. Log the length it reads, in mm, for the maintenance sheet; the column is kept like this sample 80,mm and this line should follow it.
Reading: 17.9,mm
